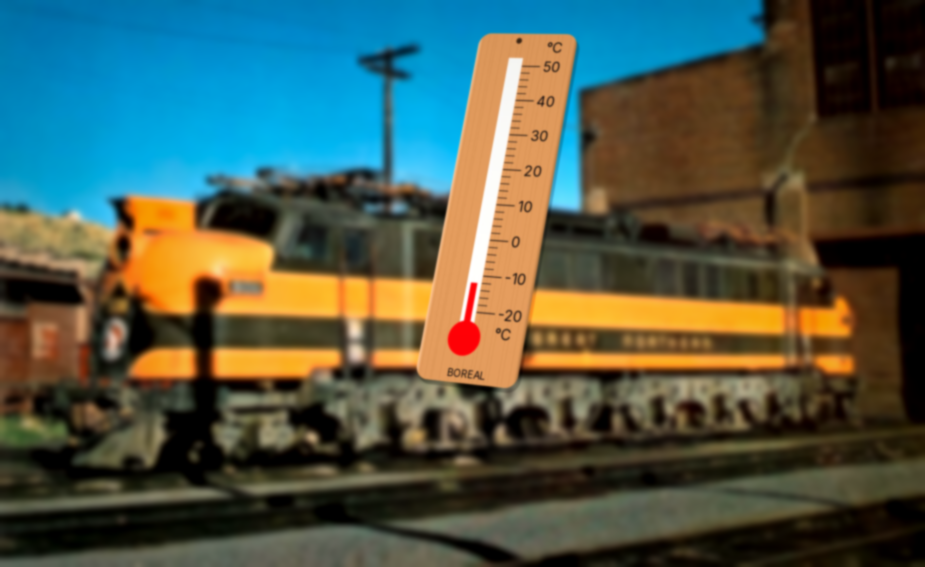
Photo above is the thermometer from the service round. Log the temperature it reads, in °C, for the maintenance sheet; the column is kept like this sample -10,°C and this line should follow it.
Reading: -12,°C
